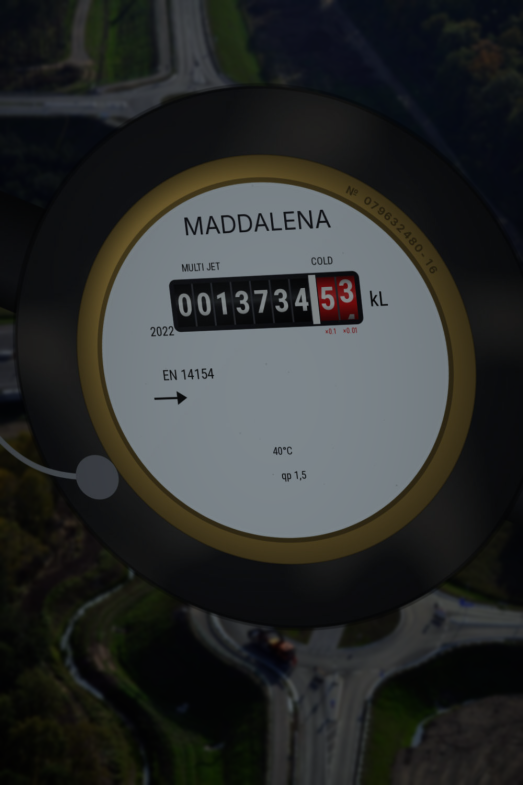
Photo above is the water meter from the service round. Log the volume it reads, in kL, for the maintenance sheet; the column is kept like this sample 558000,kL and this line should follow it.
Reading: 13734.53,kL
